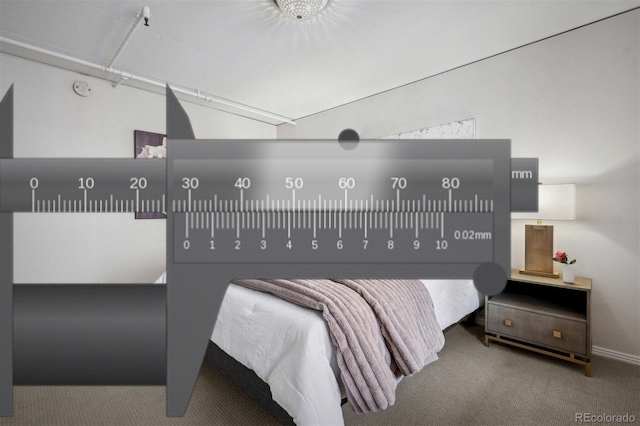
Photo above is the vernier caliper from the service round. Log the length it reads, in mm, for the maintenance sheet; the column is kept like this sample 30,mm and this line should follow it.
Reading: 29.5,mm
